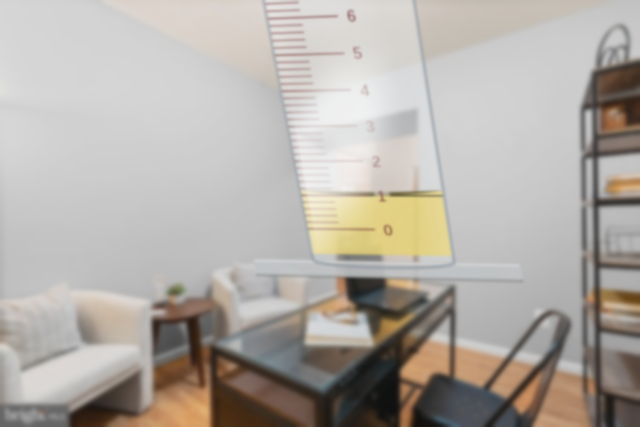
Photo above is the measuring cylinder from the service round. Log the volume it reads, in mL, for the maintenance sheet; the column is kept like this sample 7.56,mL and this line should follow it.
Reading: 1,mL
